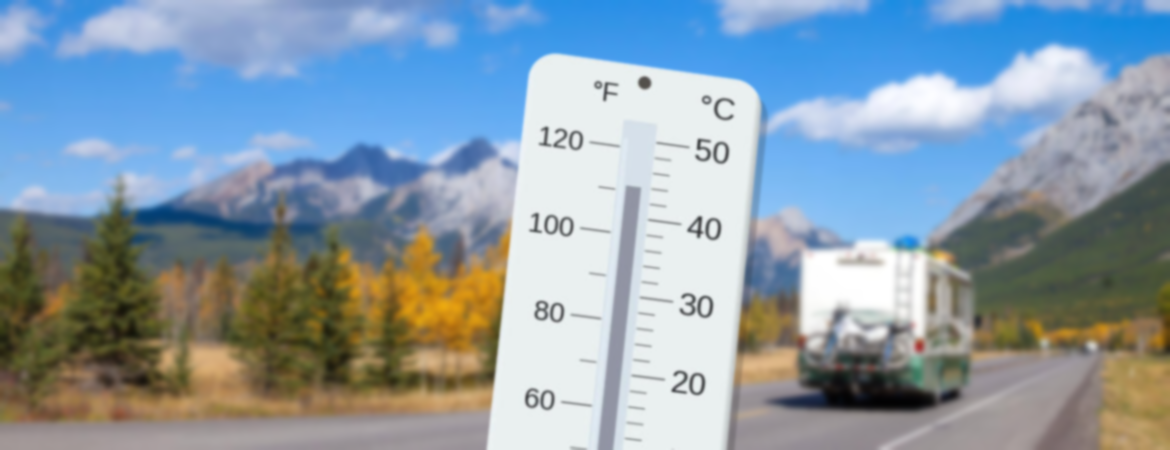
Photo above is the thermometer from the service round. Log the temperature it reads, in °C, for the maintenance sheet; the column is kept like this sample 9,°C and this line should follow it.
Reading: 44,°C
